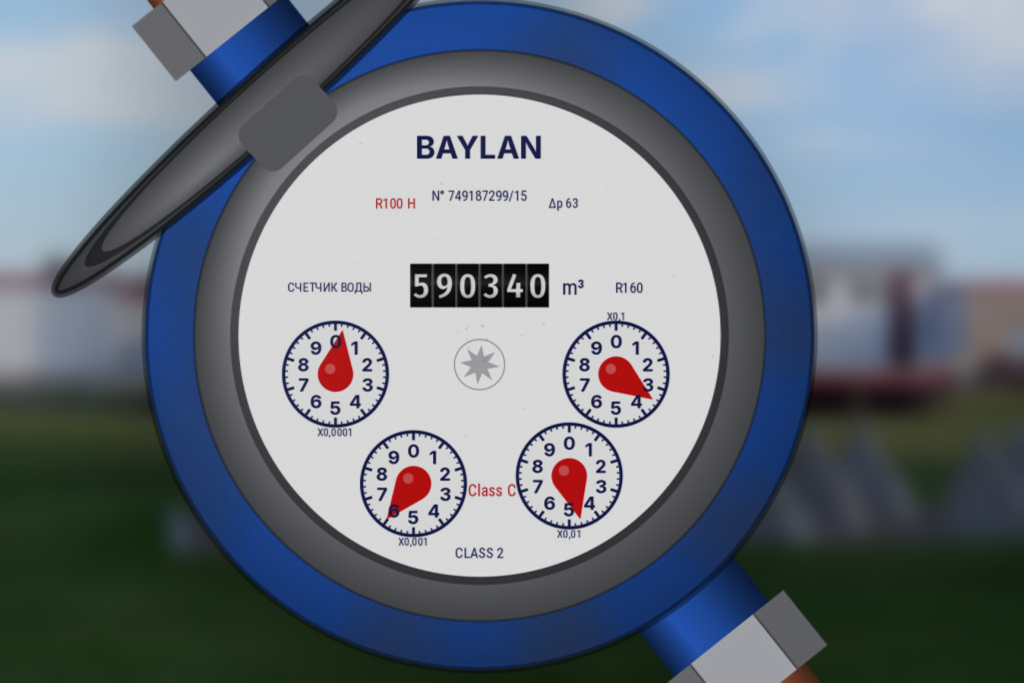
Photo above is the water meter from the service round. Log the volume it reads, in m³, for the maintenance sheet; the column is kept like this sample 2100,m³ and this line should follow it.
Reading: 590340.3460,m³
